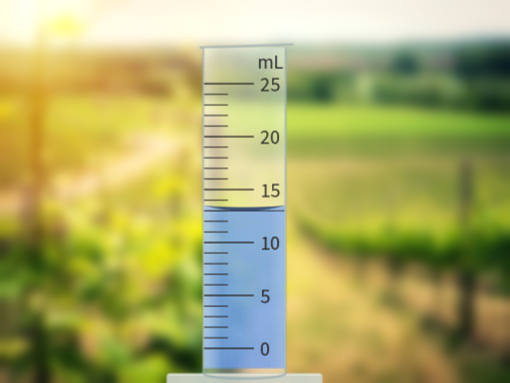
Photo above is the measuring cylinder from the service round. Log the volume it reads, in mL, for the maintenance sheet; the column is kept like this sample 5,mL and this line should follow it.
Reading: 13,mL
